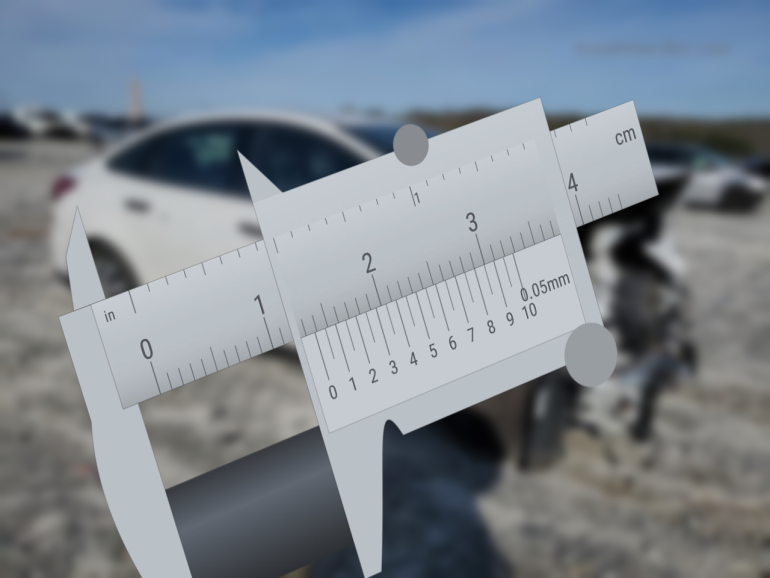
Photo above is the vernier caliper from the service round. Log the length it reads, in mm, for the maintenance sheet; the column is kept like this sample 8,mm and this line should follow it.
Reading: 13.8,mm
